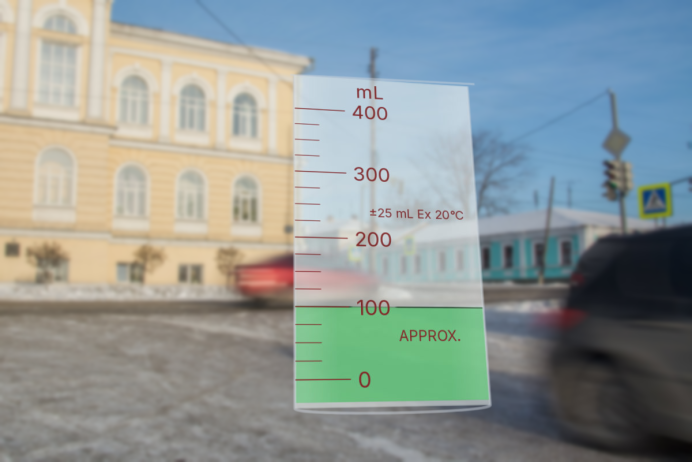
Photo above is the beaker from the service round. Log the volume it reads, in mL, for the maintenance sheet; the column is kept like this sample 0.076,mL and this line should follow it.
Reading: 100,mL
